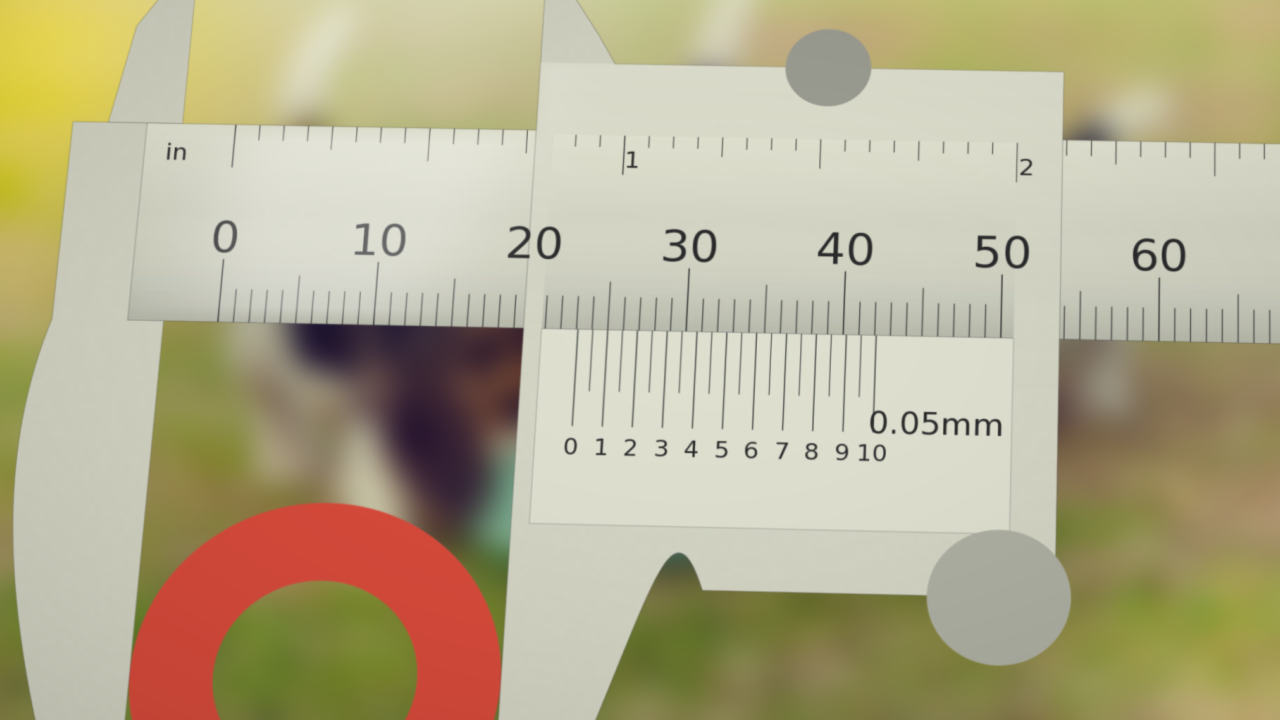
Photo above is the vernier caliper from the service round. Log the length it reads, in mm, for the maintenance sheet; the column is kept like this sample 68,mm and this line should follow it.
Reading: 23.1,mm
